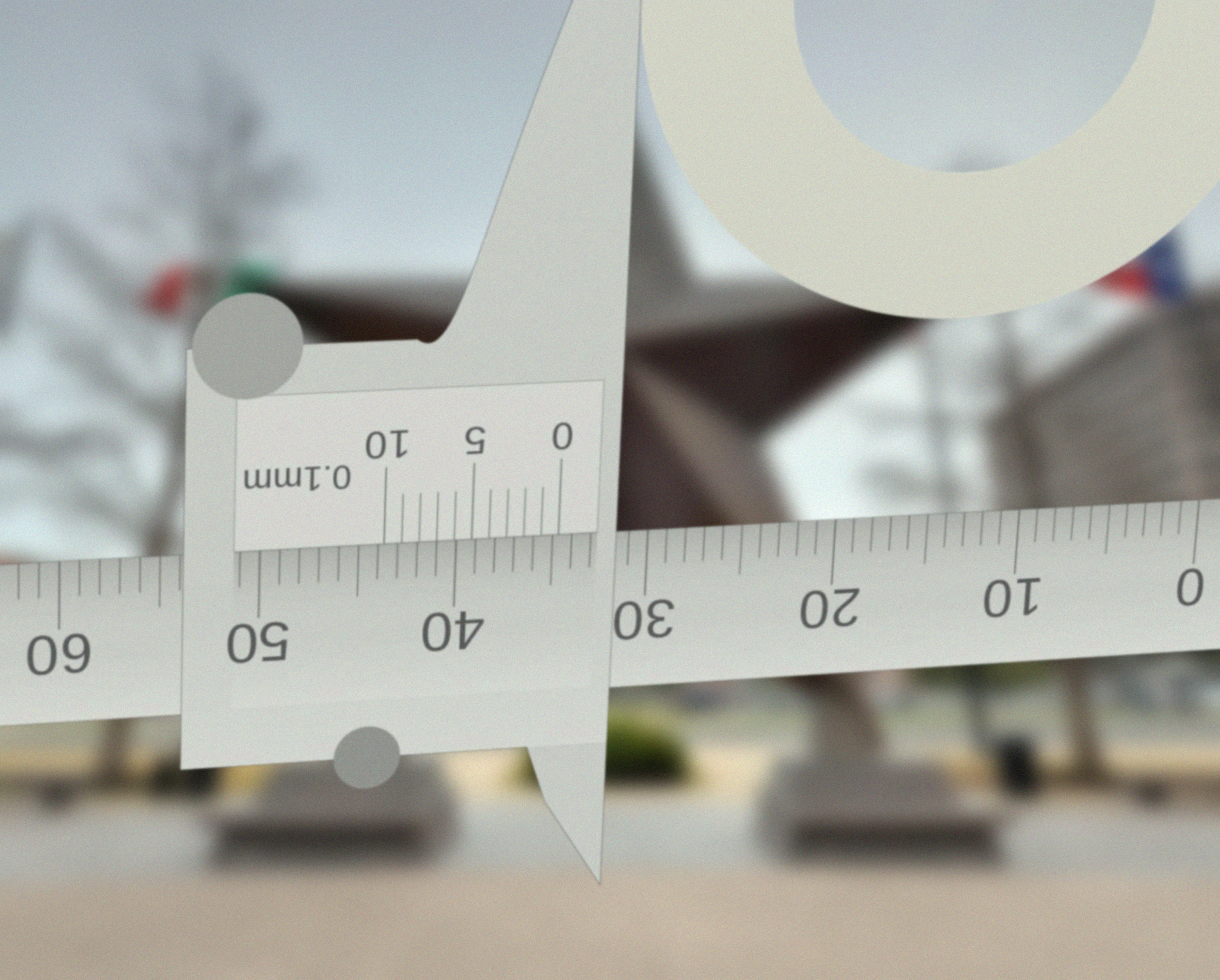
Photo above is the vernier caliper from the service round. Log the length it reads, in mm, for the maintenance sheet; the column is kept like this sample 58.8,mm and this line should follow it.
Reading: 34.7,mm
